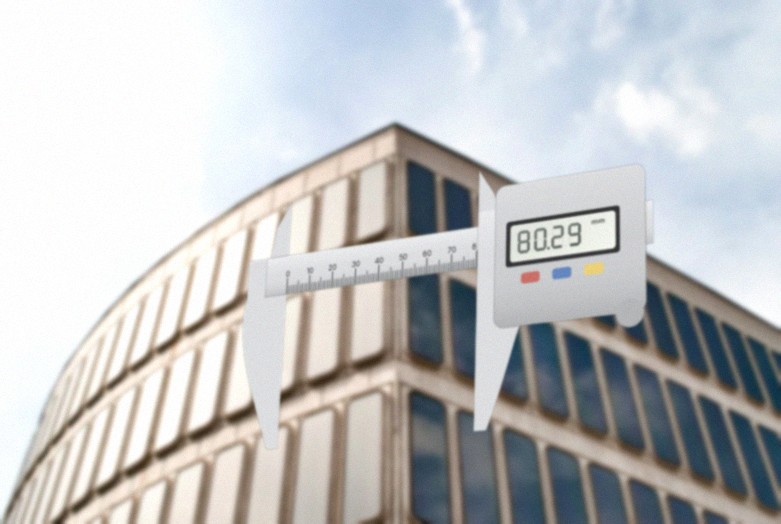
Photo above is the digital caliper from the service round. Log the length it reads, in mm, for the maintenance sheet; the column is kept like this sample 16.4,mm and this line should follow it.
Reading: 80.29,mm
